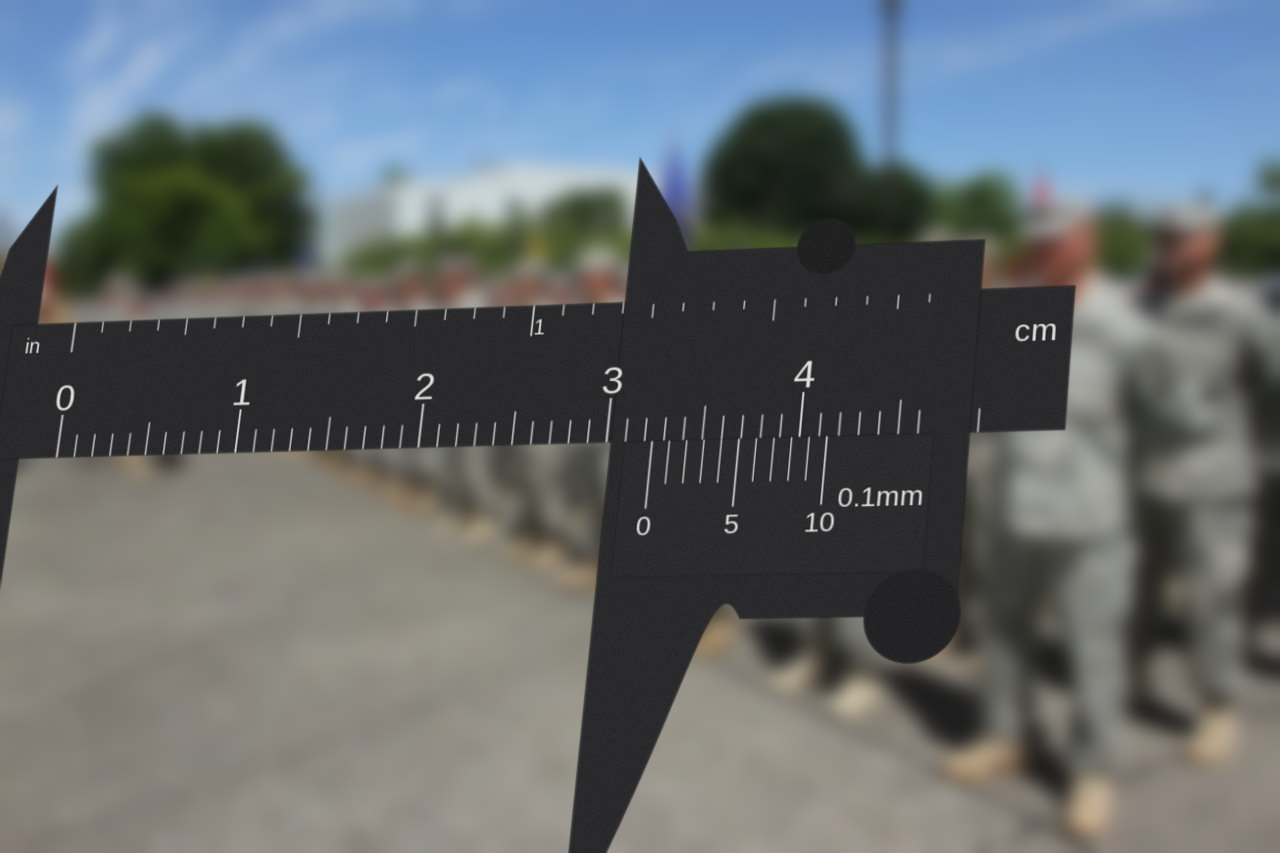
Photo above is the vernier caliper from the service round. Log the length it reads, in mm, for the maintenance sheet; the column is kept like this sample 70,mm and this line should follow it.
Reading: 32.4,mm
